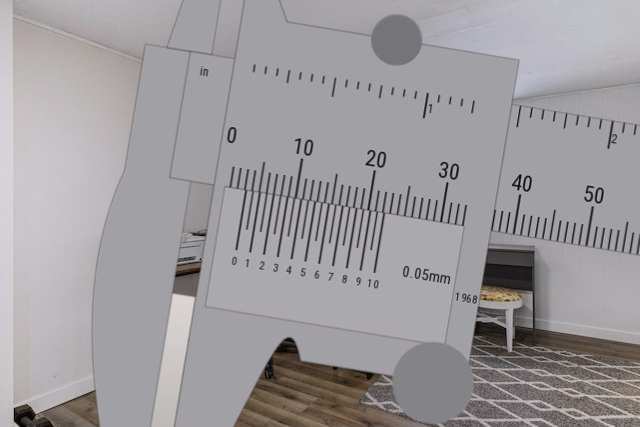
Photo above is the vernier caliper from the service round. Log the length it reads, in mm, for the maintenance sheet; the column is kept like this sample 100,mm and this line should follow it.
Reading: 3.2,mm
